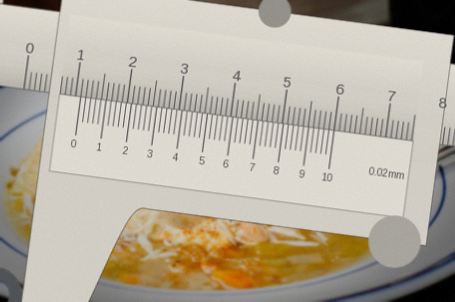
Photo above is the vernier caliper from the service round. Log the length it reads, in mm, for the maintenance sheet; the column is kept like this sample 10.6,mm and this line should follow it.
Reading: 11.0,mm
